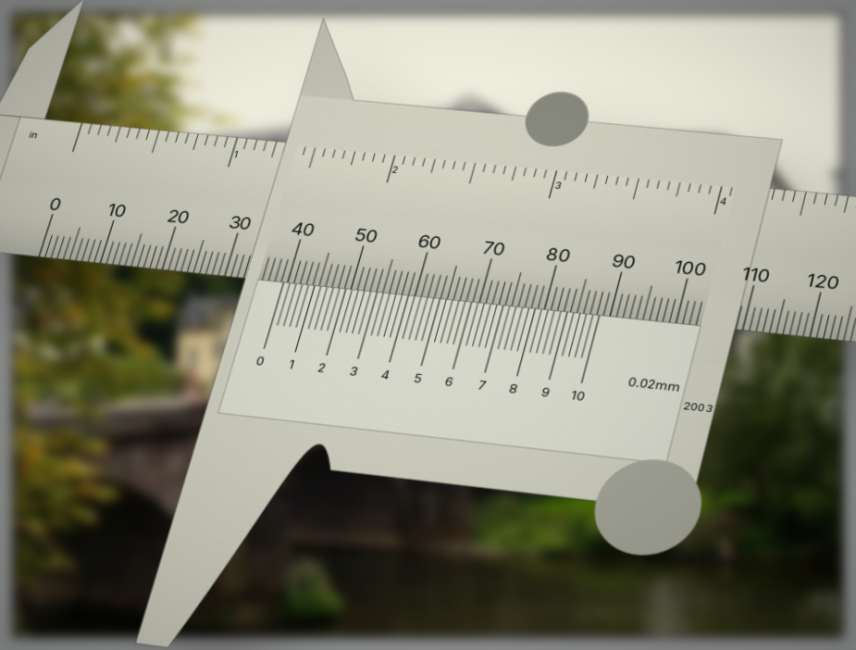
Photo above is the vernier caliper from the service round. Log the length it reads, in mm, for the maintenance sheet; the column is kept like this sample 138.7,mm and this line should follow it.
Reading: 39.4,mm
